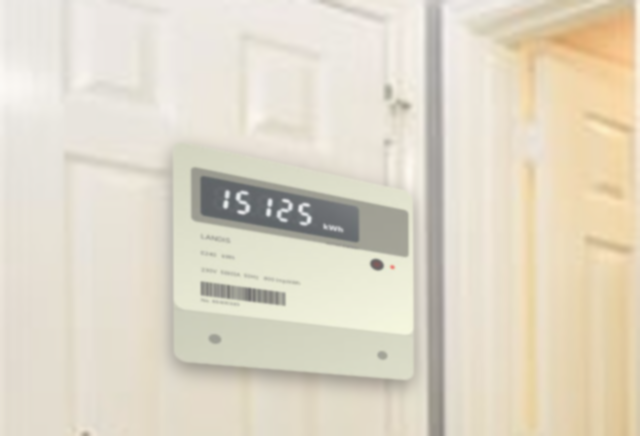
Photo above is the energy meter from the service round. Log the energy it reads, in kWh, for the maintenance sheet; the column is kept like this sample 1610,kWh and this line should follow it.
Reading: 15125,kWh
